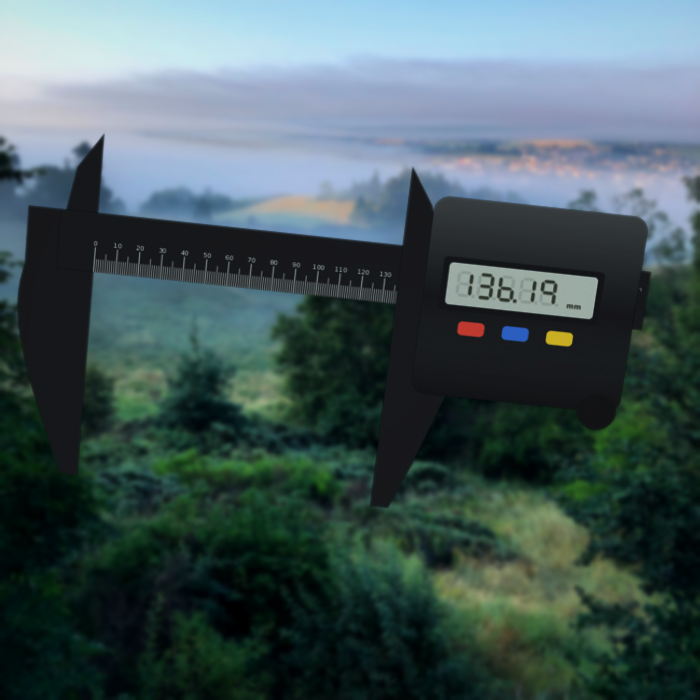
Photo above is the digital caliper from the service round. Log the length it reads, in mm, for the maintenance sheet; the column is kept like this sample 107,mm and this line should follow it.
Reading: 136.19,mm
